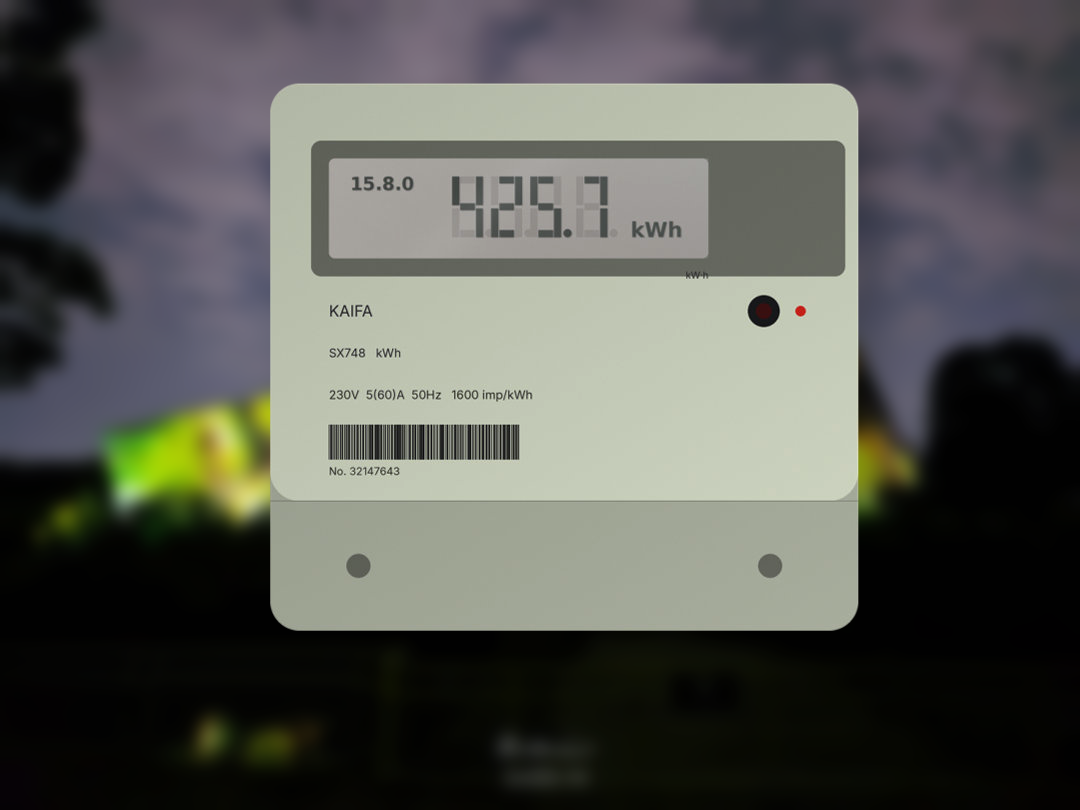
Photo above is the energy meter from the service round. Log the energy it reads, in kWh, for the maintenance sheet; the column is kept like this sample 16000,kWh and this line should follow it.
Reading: 425.7,kWh
